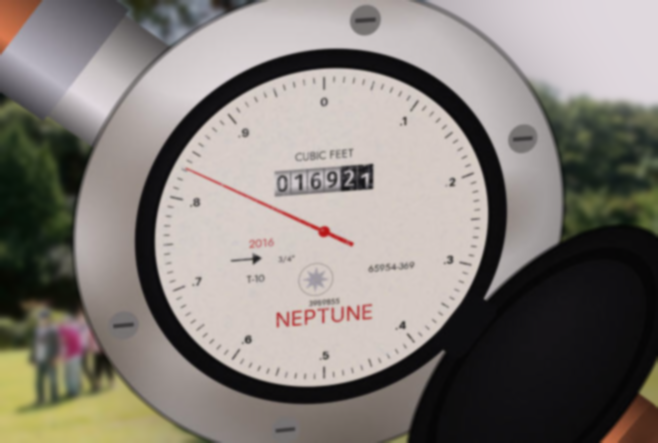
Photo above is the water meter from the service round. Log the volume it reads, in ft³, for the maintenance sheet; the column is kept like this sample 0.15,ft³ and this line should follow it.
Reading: 16920.83,ft³
